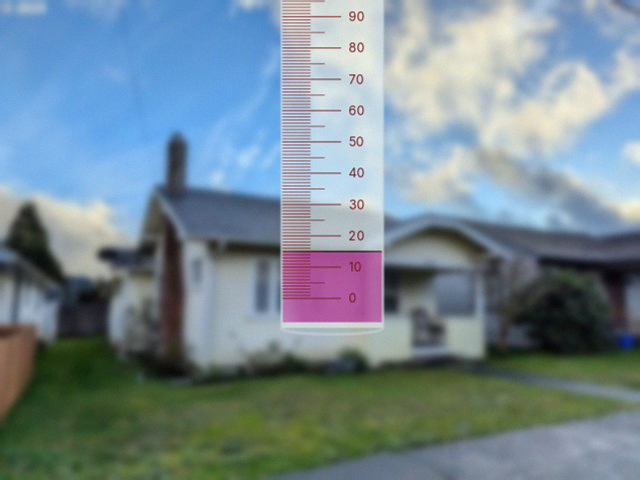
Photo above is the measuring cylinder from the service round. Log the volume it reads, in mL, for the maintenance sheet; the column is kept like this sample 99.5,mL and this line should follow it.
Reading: 15,mL
